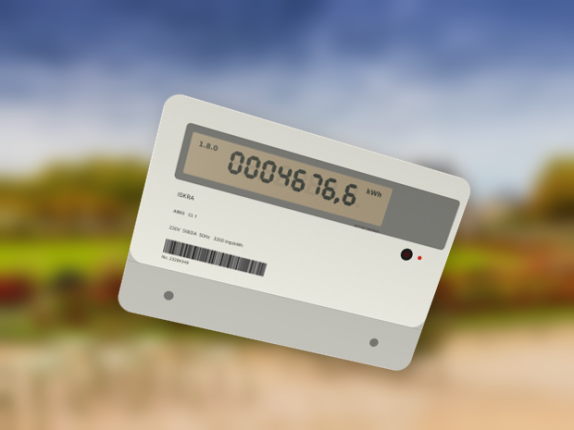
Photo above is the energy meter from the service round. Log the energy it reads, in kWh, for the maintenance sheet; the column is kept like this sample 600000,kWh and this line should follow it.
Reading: 4676.6,kWh
